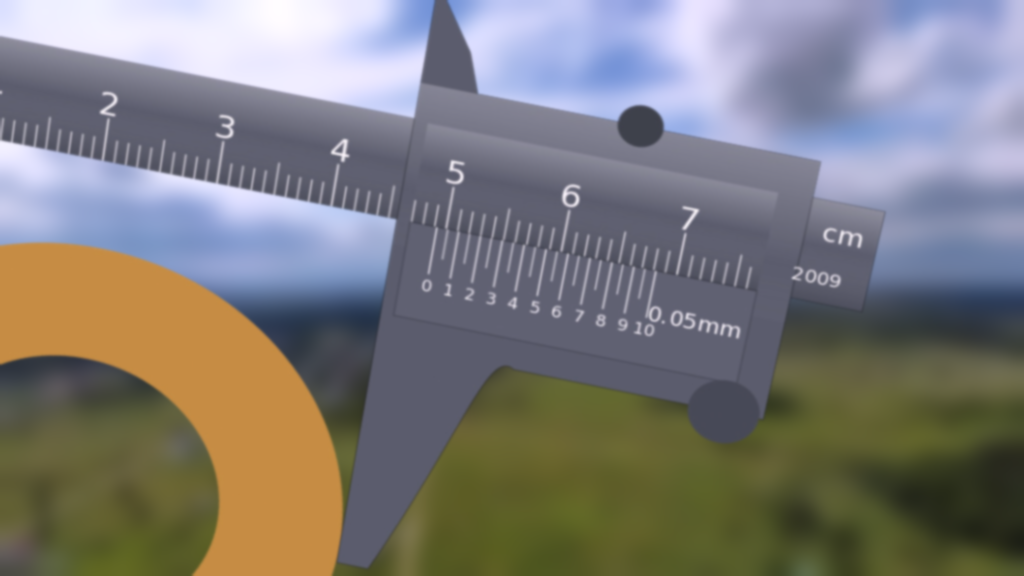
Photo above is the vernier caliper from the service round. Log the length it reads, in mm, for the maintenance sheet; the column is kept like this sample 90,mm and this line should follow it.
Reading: 49.2,mm
